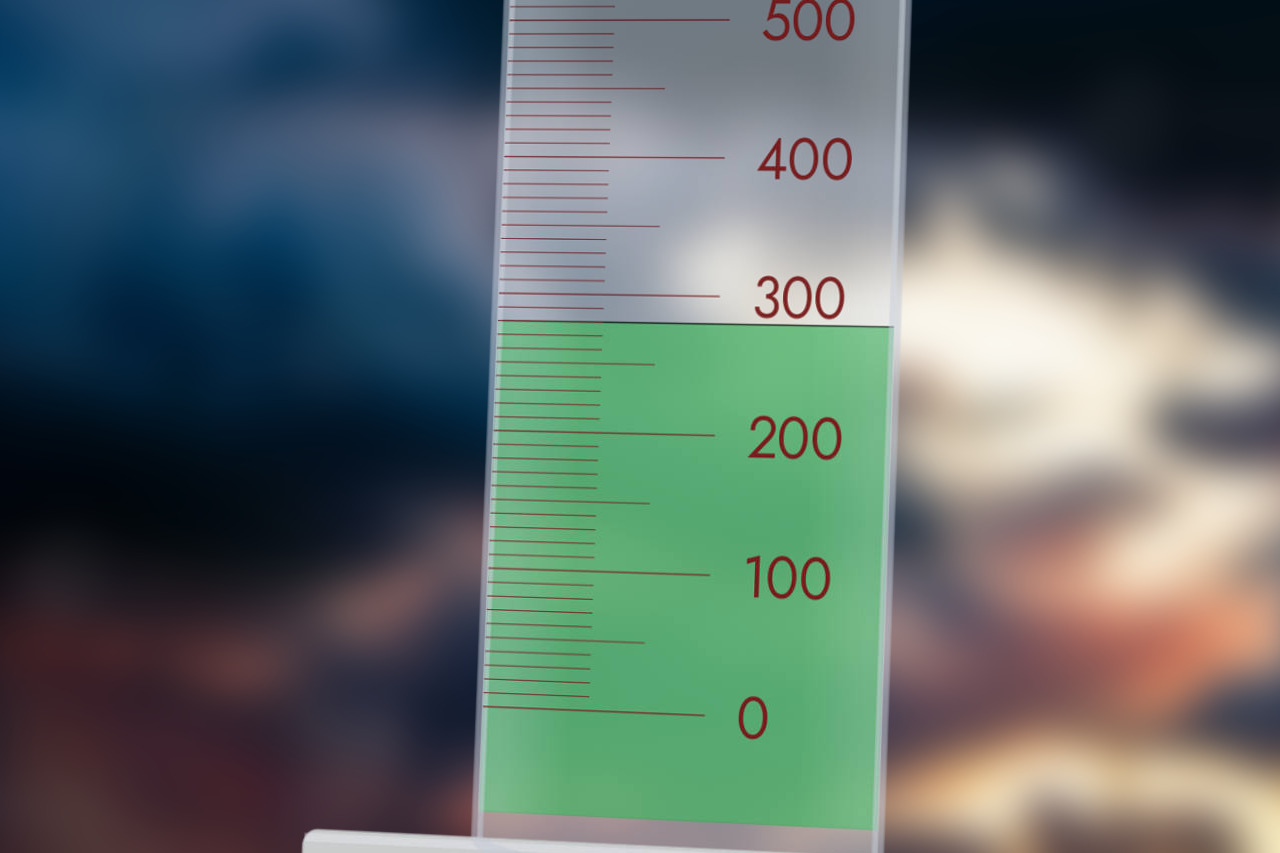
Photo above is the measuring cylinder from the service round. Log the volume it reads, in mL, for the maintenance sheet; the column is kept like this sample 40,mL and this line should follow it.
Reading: 280,mL
